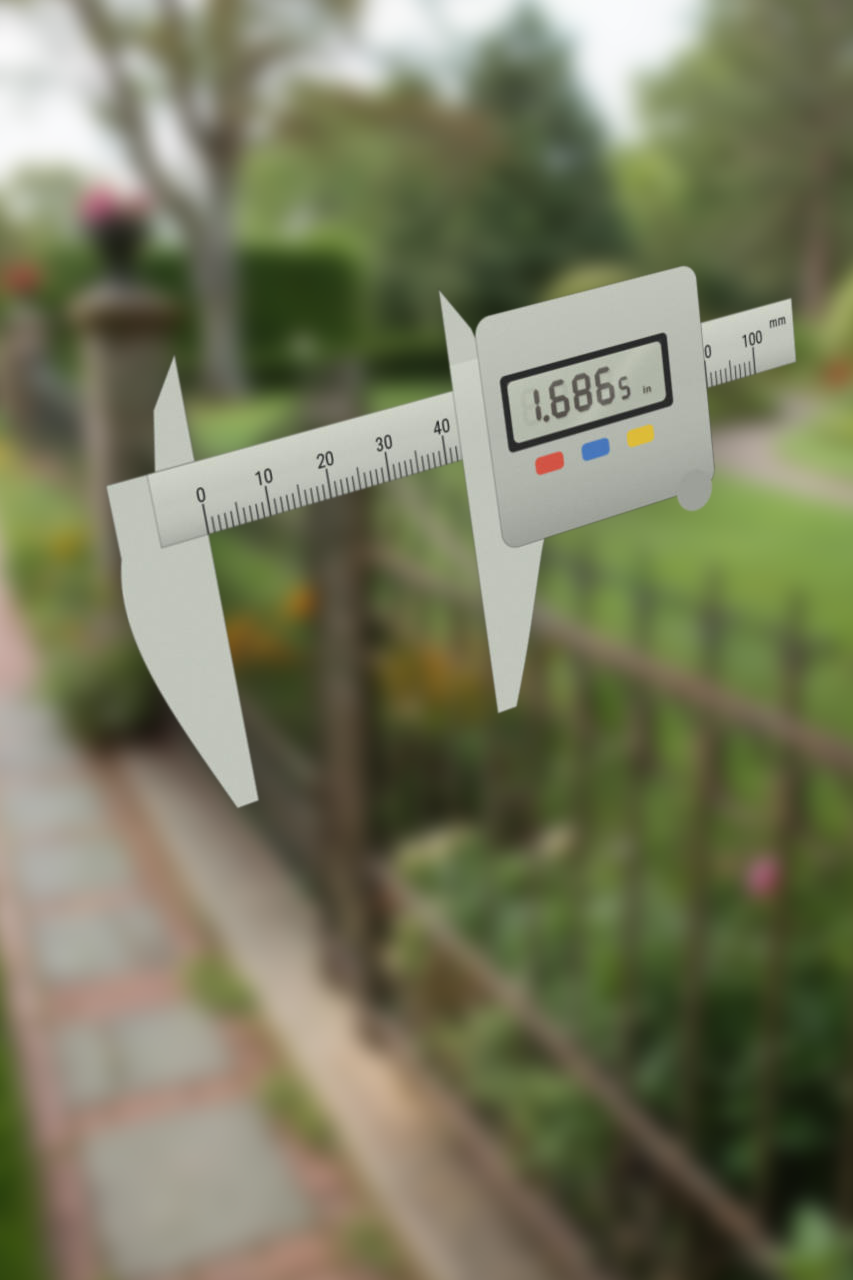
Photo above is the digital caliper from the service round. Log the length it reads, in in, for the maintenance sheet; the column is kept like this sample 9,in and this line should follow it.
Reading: 1.6865,in
